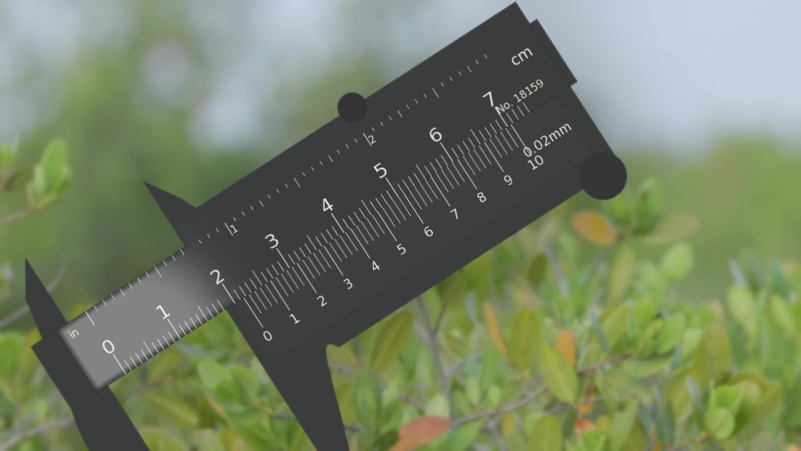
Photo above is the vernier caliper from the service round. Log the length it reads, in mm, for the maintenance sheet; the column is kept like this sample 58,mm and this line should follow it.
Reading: 21.6,mm
